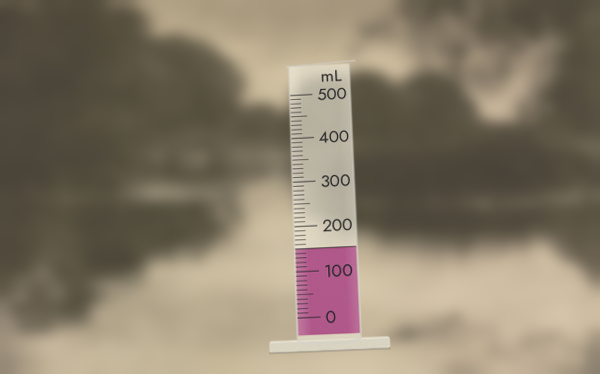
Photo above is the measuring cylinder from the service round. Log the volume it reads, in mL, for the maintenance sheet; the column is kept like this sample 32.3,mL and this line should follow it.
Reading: 150,mL
